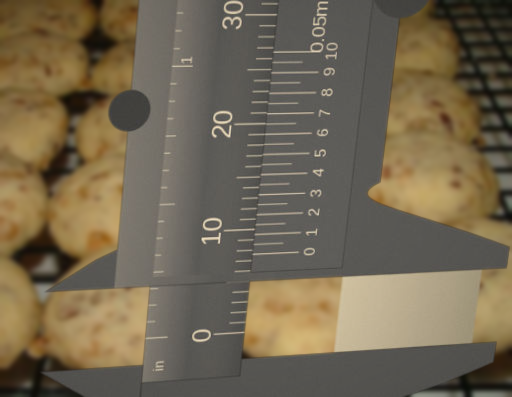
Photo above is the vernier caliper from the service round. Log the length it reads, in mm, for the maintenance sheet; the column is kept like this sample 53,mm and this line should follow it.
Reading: 7.6,mm
